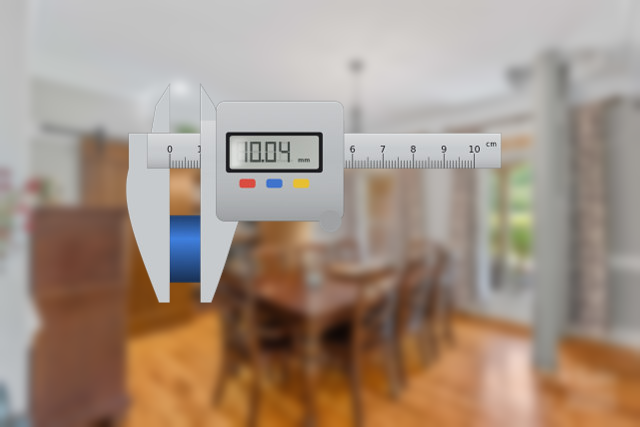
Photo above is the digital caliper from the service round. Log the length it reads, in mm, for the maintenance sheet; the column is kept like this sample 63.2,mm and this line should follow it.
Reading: 10.04,mm
